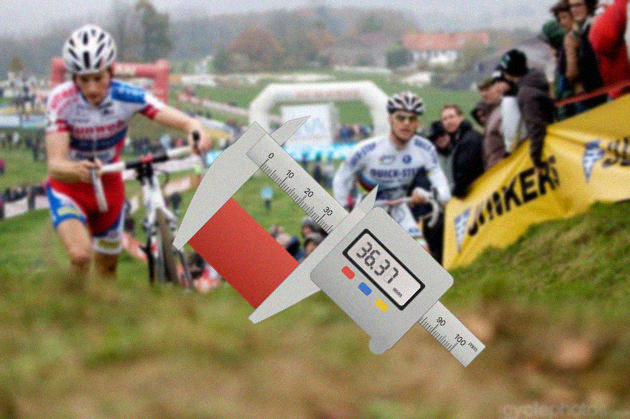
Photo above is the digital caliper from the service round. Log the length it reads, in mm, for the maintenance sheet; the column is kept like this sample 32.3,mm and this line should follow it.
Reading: 36.37,mm
